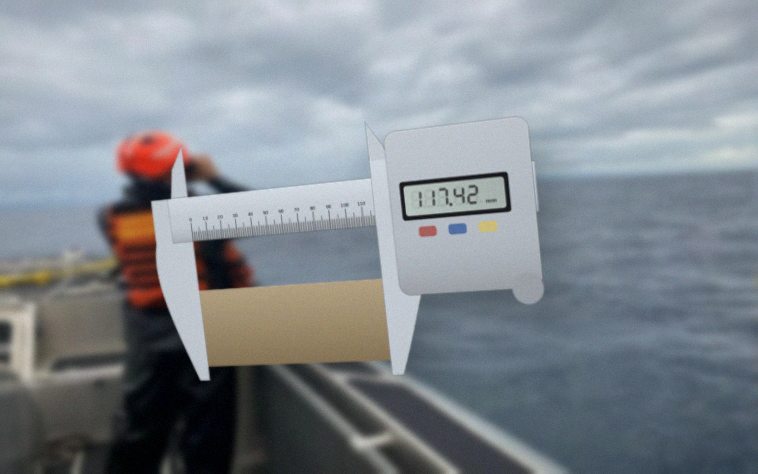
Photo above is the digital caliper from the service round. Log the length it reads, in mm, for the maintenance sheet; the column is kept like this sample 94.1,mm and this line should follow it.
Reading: 117.42,mm
